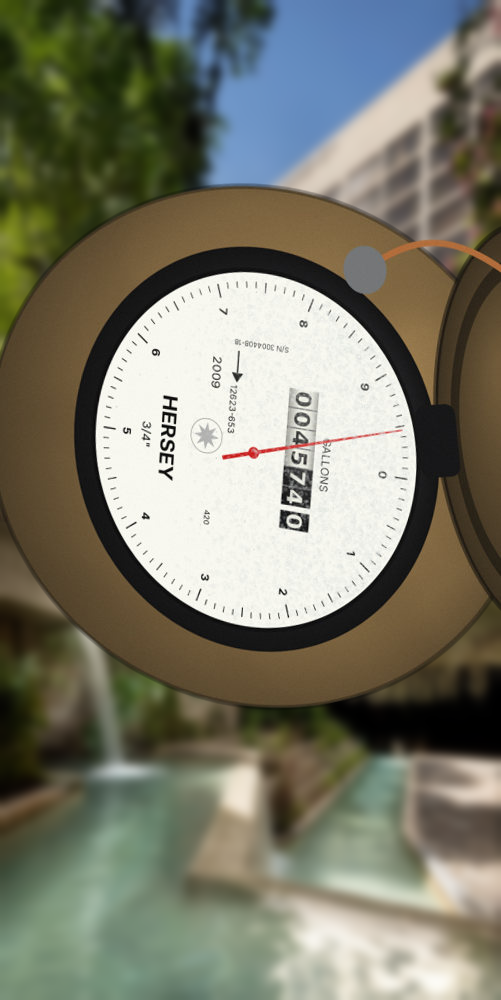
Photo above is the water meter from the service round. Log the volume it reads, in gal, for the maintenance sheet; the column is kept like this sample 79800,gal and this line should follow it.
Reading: 45739.5,gal
